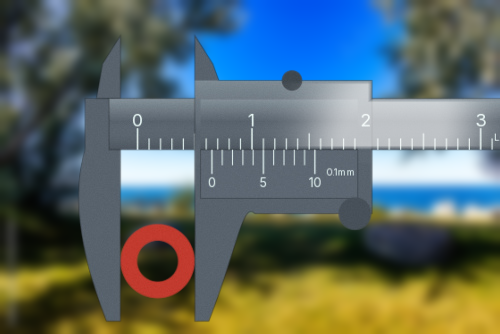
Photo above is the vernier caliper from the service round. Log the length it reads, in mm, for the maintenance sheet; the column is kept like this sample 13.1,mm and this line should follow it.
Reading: 6.5,mm
